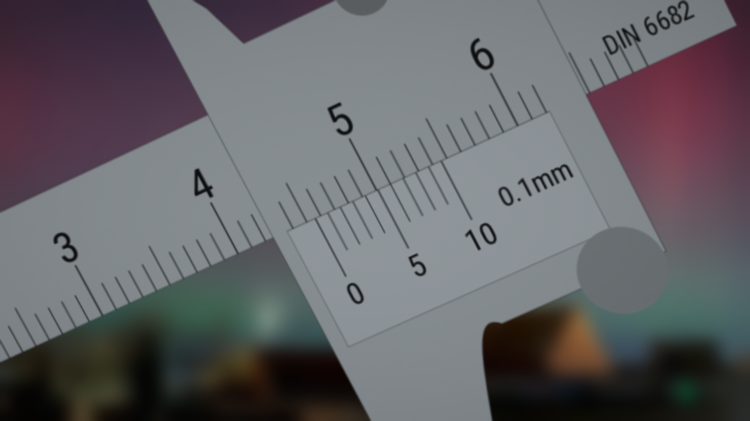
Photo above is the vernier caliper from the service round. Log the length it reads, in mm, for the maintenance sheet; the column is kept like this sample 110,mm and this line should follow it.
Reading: 45.6,mm
